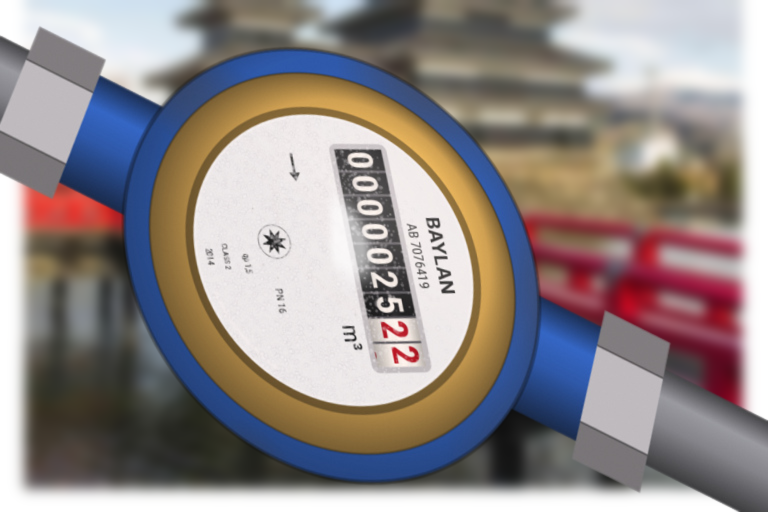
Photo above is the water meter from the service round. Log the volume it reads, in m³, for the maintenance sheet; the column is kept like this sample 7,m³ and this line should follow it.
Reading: 25.22,m³
